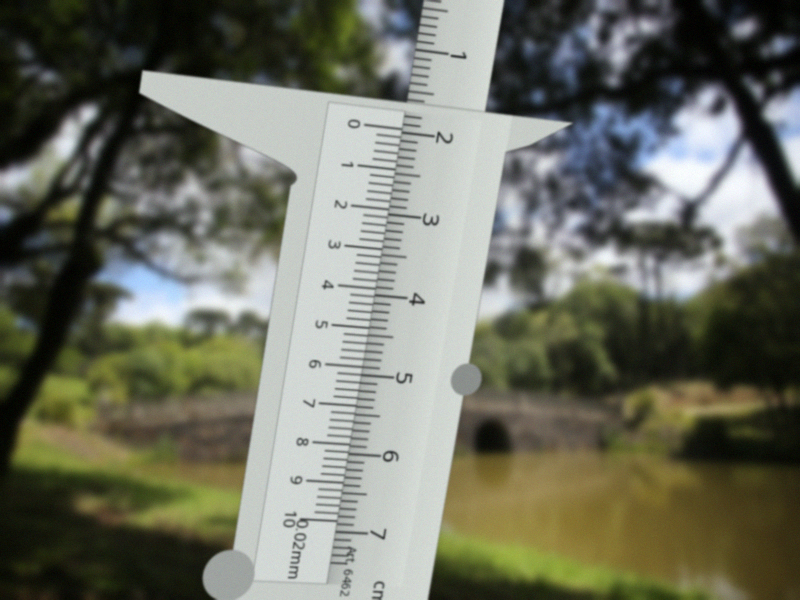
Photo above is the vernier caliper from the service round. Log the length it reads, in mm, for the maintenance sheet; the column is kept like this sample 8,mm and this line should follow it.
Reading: 19.6,mm
